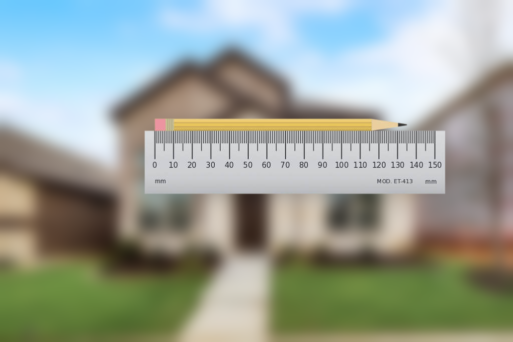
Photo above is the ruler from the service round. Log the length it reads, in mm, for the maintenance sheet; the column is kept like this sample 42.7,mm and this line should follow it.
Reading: 135,mm
